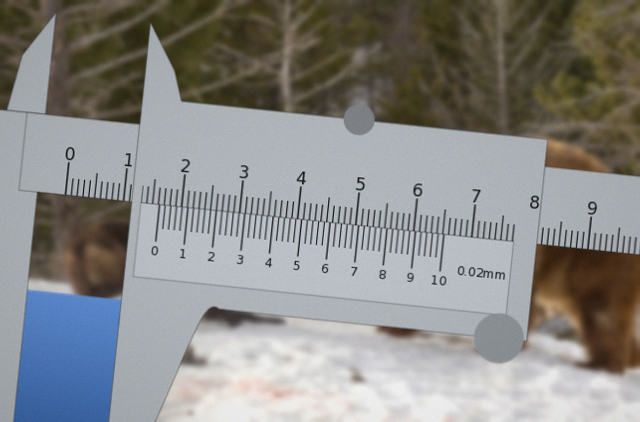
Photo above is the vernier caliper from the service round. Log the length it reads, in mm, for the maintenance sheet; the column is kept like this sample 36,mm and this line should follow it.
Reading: 16.2,mm
